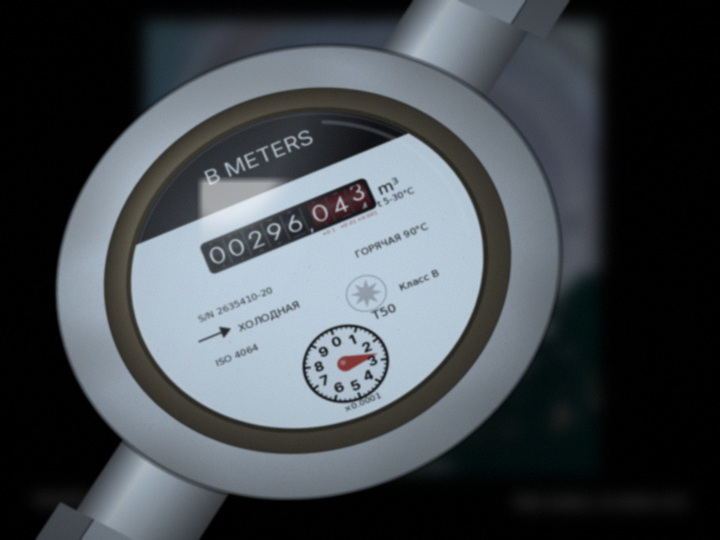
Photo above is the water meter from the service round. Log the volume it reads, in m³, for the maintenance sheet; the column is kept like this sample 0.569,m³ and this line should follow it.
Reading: 296.0432,m³
